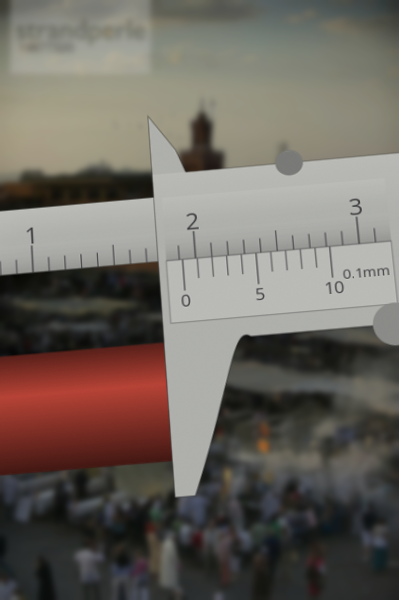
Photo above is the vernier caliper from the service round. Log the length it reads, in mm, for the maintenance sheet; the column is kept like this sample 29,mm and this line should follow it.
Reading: 19.2,mm
